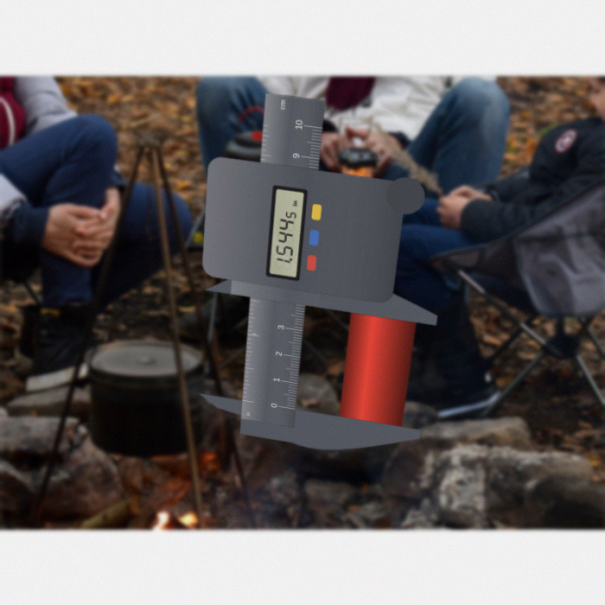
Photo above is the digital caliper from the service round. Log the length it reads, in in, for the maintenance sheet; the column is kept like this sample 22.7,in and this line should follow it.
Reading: 1.5445,in
